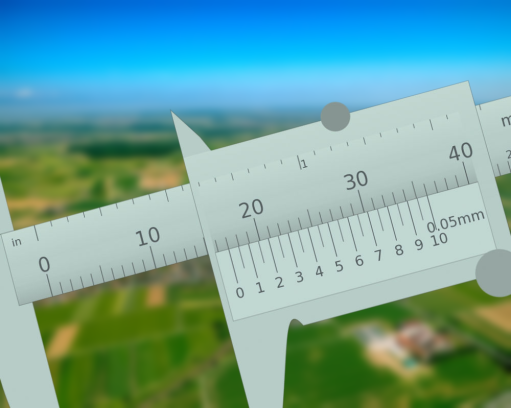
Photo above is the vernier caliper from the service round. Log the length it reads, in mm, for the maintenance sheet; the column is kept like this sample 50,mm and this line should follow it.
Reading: 17.0,mm
